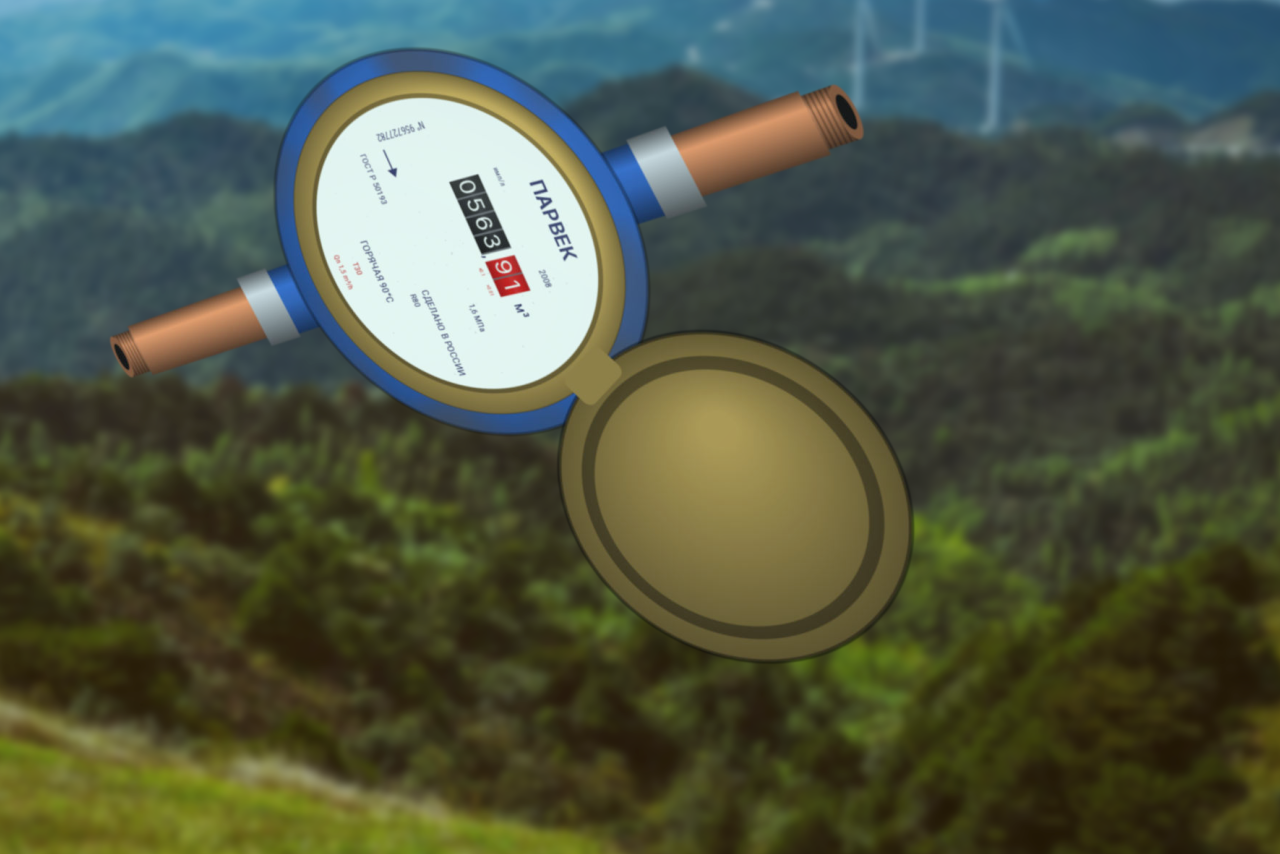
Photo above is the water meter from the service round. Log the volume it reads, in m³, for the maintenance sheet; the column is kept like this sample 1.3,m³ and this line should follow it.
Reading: 563.91,m³
